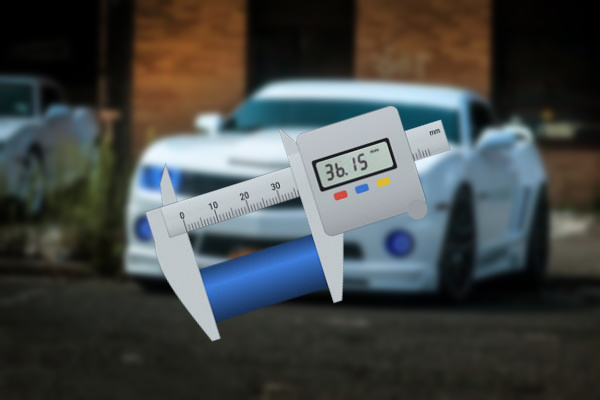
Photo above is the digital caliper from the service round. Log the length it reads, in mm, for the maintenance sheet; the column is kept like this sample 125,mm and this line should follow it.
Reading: 36.15,mm
